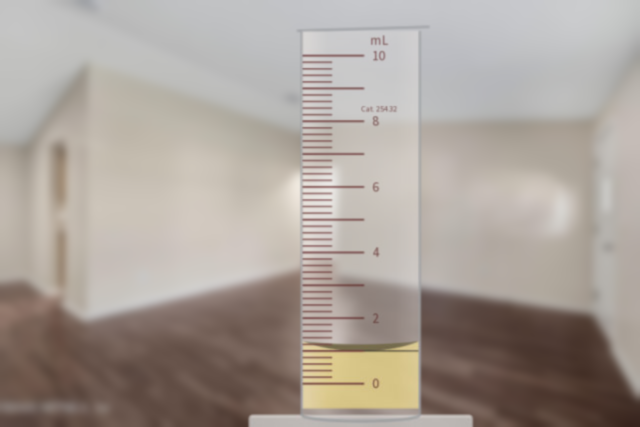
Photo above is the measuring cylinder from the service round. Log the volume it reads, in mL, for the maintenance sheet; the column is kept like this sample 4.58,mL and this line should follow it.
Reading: 1,mL
